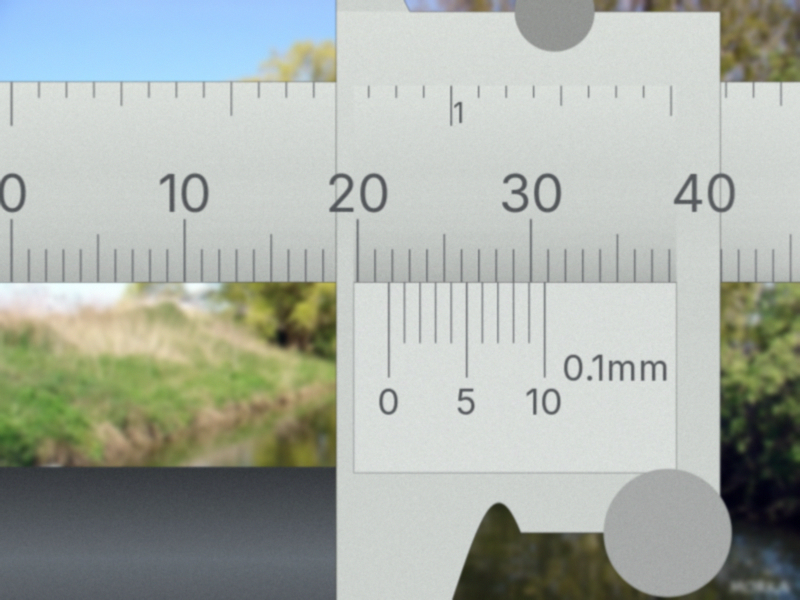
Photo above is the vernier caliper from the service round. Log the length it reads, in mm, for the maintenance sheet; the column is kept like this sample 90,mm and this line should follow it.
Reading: 21.8,mm
